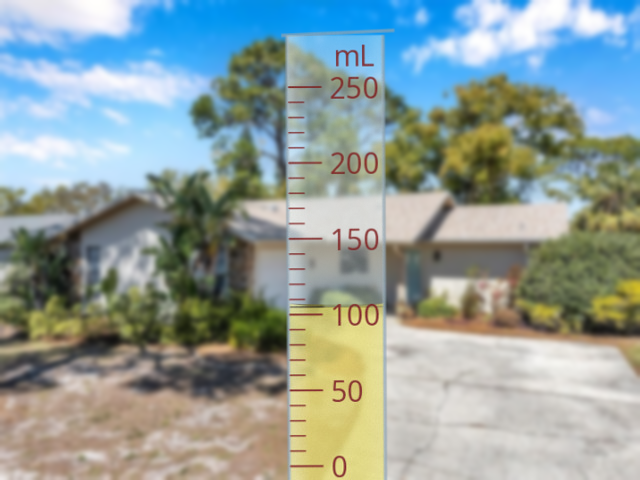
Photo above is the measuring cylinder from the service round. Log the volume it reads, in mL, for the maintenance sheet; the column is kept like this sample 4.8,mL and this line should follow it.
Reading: 105,mL
